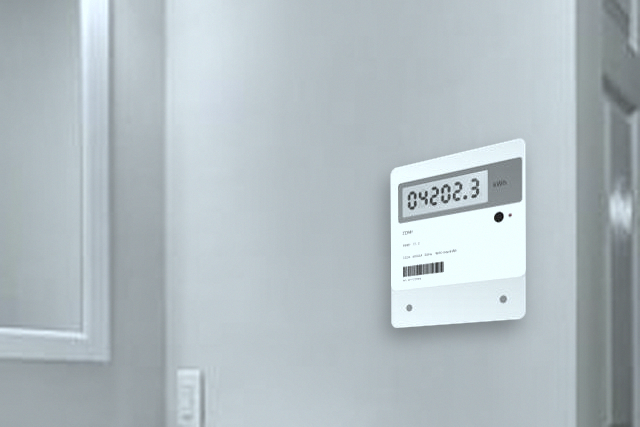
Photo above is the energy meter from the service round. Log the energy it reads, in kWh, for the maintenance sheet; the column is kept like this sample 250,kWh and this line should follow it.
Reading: 4202.3,kWh
